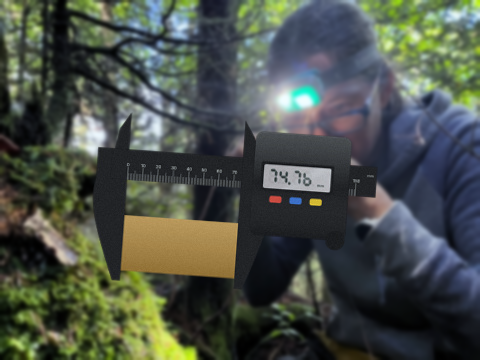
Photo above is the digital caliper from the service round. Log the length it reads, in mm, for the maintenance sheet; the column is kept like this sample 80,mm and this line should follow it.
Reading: 74.76,mm
